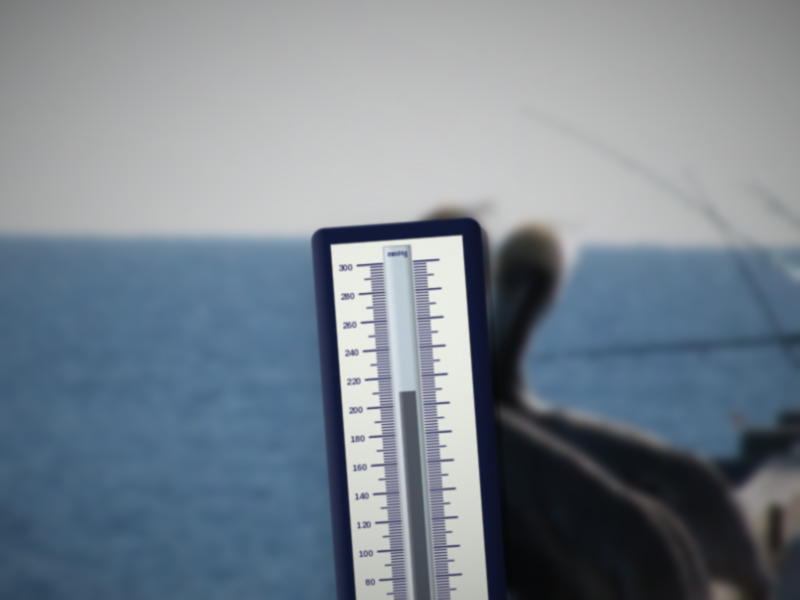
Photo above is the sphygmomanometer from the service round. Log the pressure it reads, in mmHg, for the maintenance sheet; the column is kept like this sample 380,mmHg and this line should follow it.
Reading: 210,mmHg
